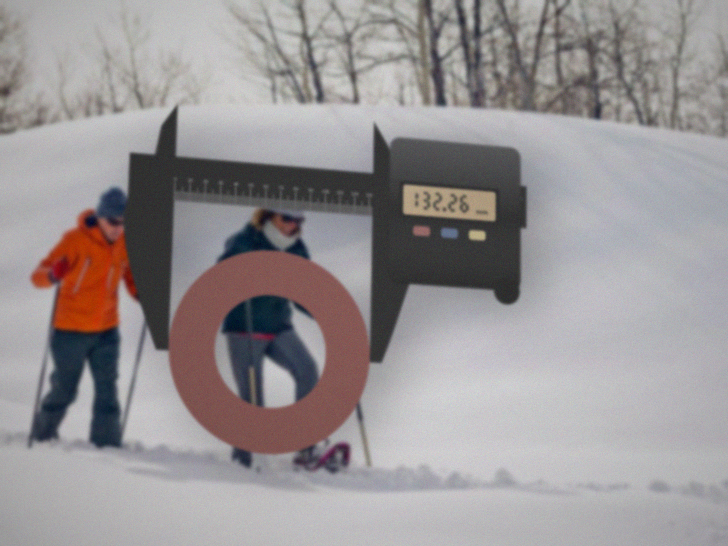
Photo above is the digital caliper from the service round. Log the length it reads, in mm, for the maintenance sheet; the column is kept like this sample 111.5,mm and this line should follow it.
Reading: 132.26,mm
